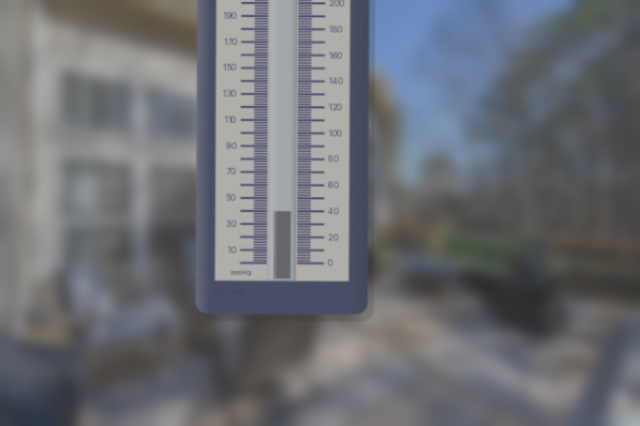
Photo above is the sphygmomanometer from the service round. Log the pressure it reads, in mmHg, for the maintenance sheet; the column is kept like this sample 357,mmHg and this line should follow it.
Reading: 40,mmHg
